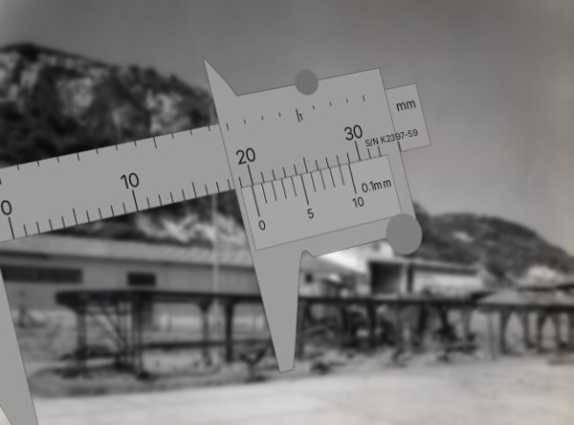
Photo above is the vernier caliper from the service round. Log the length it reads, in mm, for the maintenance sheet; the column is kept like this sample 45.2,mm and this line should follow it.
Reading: 19.9,mm
